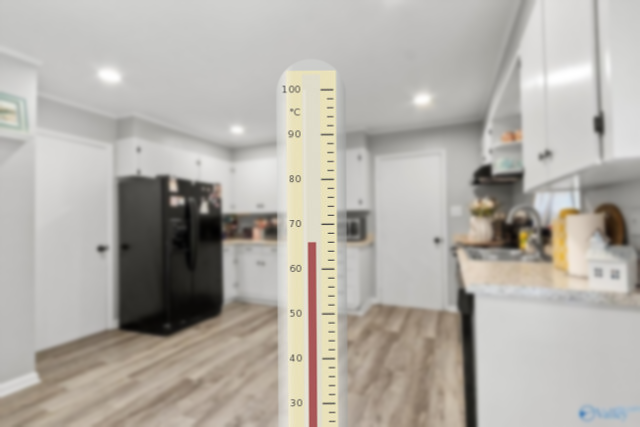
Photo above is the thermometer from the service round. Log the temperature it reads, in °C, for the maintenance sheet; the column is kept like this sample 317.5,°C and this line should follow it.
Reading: 66,°C
